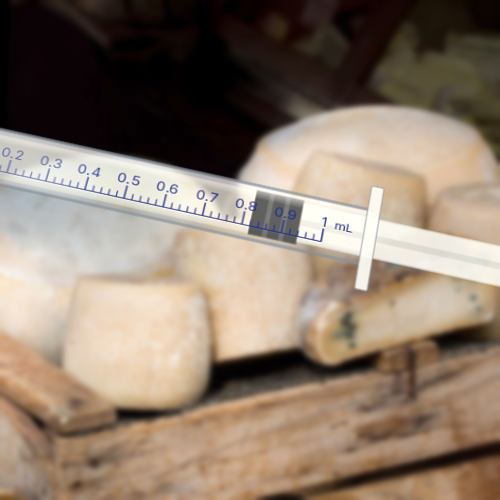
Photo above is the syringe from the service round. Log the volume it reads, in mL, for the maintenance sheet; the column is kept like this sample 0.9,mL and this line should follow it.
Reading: 0.82,mL
